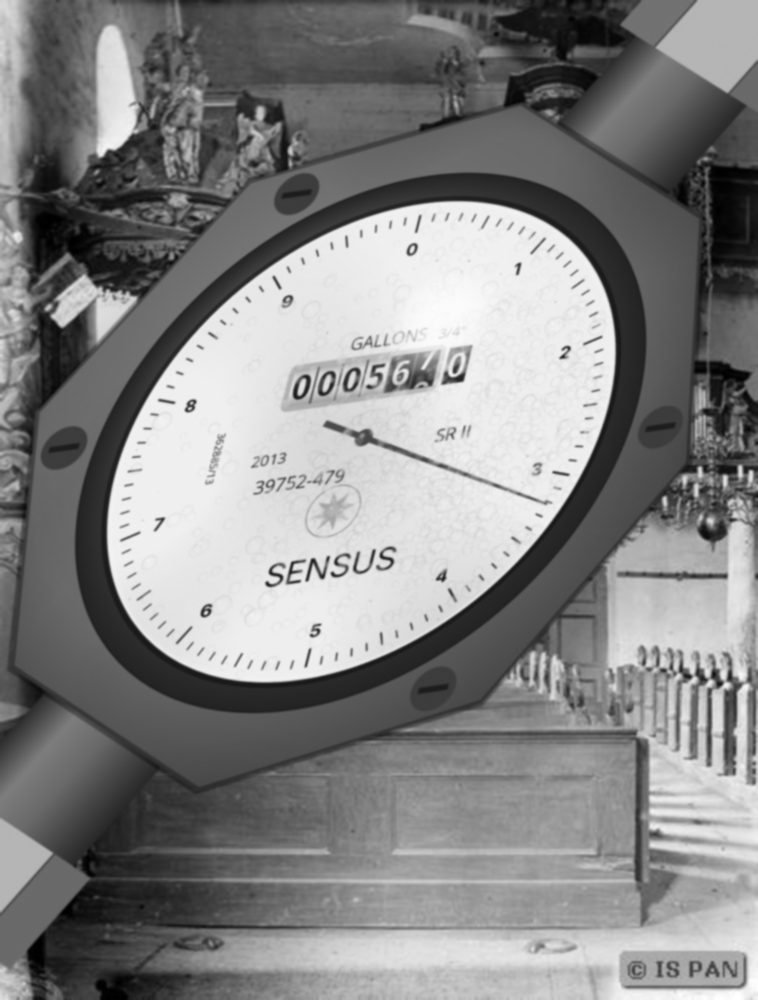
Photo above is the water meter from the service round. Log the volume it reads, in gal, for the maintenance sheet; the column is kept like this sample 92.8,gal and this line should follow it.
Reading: 5673.2,gal
